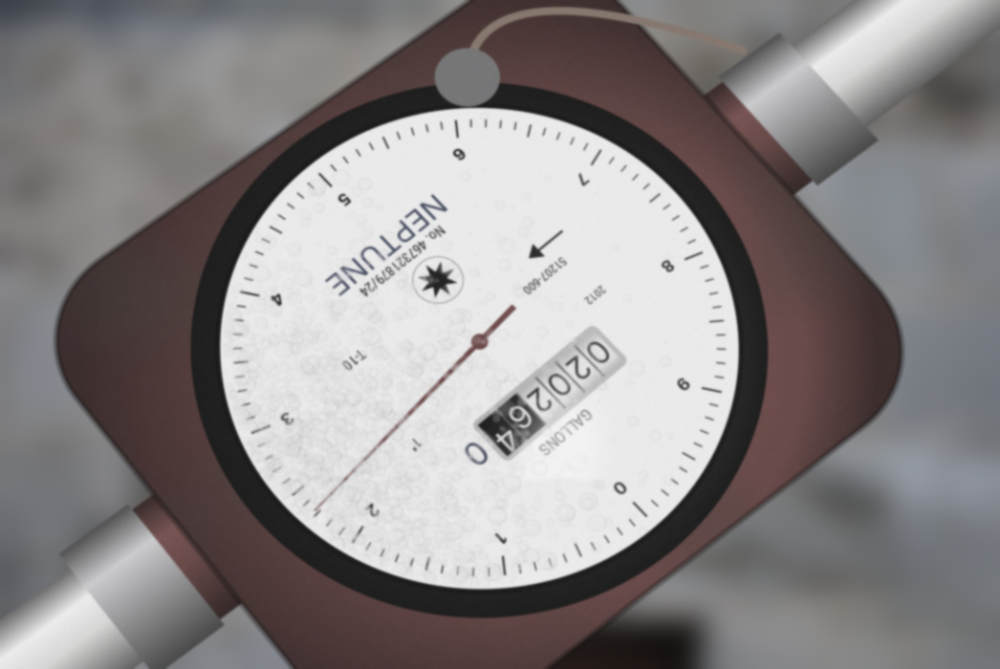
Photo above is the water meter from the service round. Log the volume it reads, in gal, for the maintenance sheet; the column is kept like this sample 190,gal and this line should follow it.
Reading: 202642.3,gal
